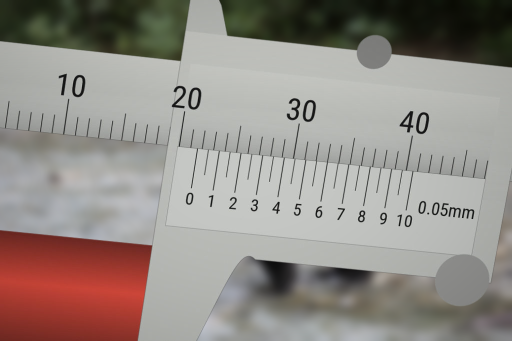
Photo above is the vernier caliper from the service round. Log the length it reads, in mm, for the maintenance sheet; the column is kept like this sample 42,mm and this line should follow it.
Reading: 21.6,mm
